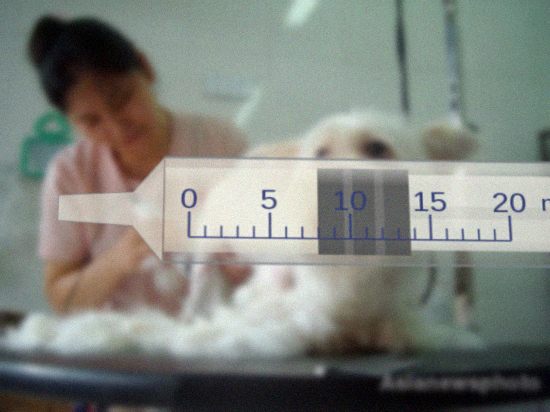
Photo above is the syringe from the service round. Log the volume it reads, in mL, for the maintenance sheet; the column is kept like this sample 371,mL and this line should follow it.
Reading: 8,mL
